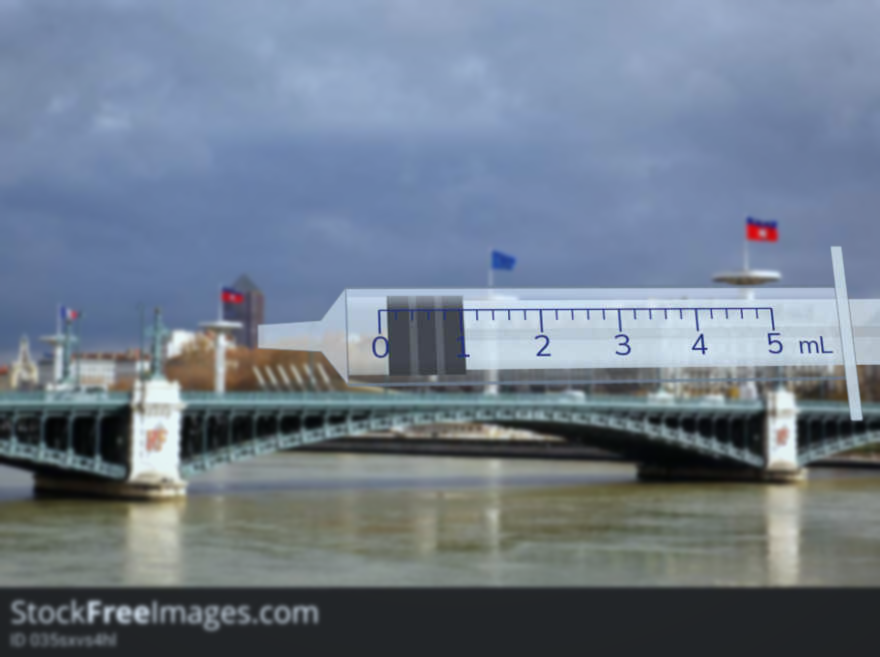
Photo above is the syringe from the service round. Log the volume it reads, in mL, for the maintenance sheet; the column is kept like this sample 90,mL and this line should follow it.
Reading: 0.1,mL
